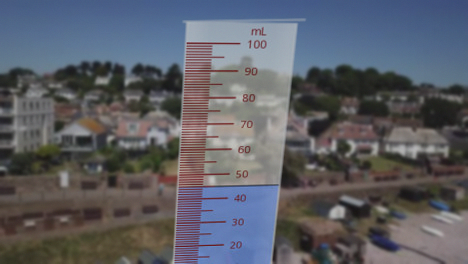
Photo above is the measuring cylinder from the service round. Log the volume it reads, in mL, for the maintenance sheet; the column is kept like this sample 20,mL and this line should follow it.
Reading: 45,mL
